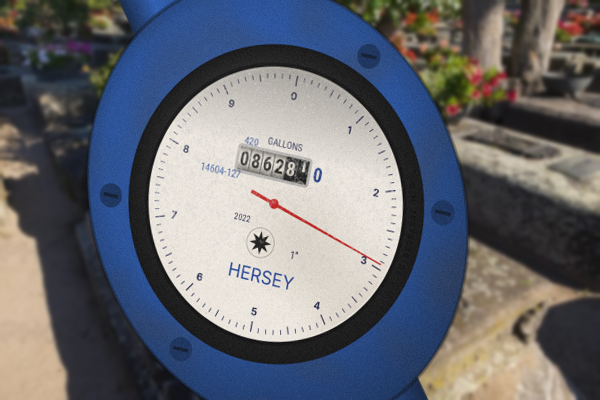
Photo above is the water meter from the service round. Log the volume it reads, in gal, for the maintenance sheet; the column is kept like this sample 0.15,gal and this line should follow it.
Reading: 862812.9,gal
